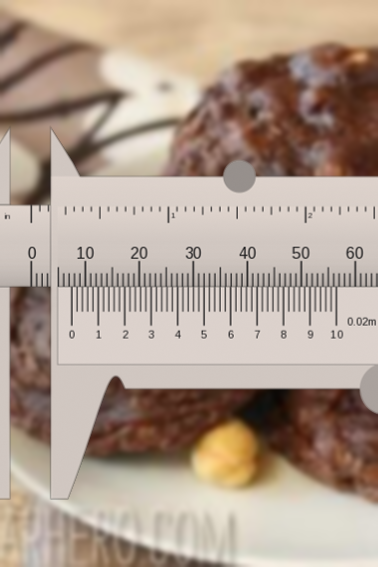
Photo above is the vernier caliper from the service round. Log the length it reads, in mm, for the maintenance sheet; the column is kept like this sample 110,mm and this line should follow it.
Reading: 7.5,mm
